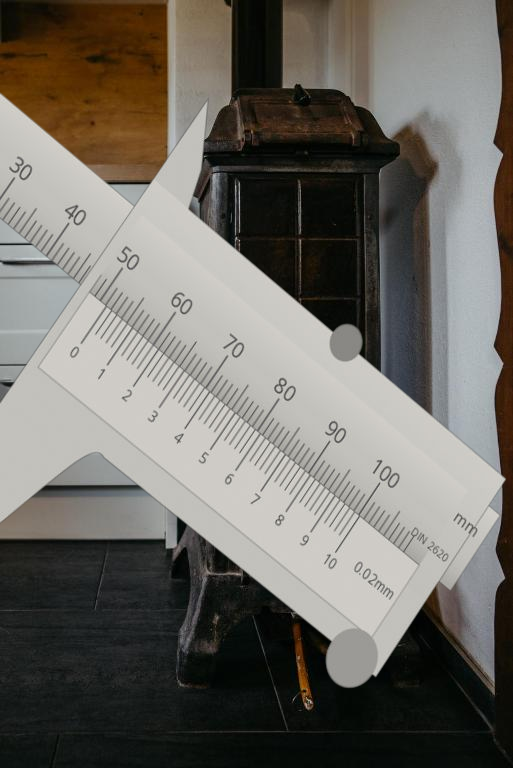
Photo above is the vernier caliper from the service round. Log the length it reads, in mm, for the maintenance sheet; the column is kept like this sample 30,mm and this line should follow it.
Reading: 51.2,mm
